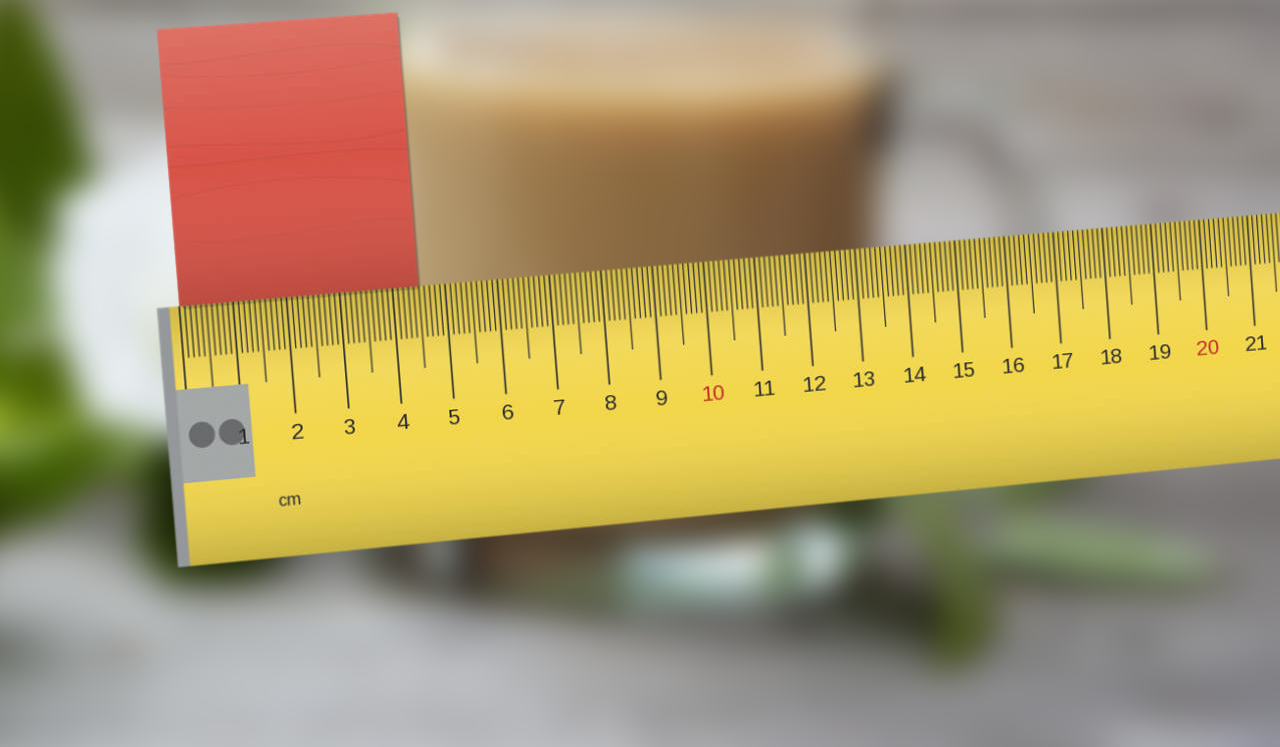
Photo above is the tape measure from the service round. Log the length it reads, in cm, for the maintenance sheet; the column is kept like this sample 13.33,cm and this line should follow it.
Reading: 4.5,cm
